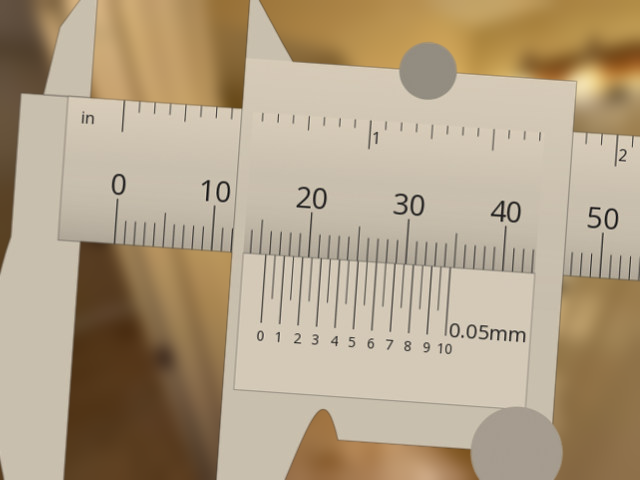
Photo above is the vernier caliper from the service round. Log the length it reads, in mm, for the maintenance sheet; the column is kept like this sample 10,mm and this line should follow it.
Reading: 15.6,mm
